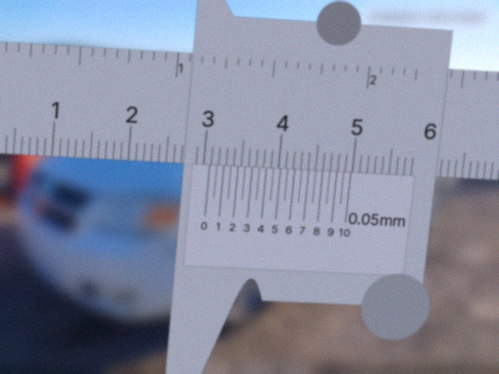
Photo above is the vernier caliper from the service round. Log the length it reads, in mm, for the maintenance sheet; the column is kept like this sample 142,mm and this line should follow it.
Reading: 30.8,mm
